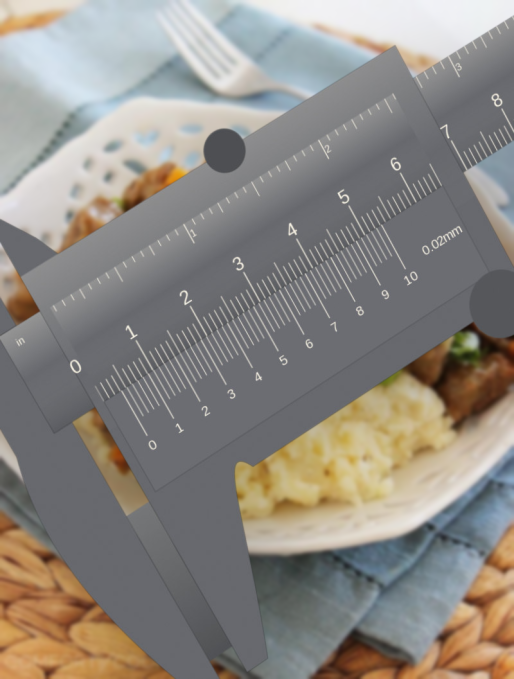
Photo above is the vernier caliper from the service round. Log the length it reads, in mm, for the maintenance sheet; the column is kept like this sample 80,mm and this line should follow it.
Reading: 4.2,mm
